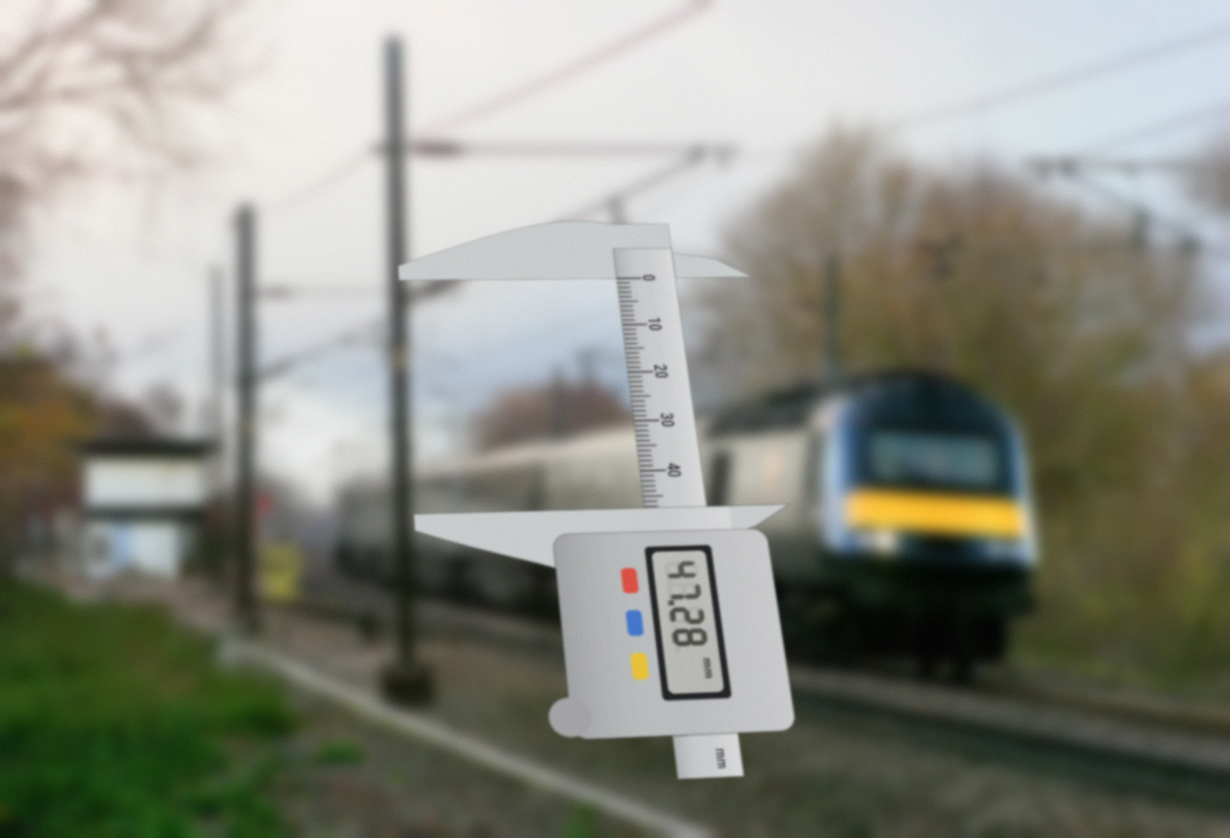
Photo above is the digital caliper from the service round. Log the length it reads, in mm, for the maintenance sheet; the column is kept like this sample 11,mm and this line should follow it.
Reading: 47.28,mm
